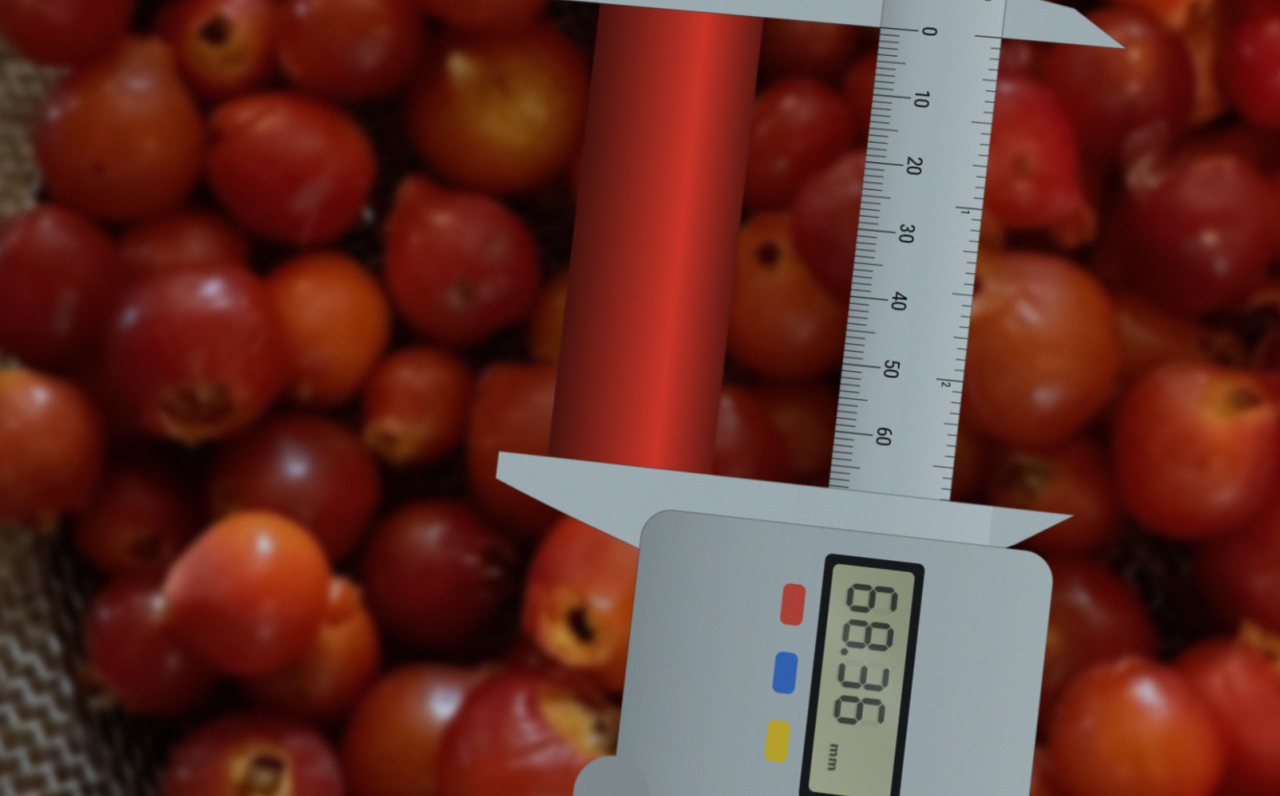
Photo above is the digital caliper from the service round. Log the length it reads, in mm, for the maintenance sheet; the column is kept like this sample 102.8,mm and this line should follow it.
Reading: 68.36,mm
